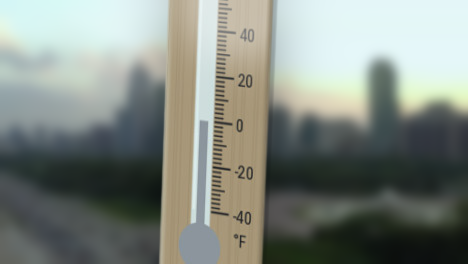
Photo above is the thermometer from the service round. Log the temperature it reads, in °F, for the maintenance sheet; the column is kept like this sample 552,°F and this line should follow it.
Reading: 0,°F
